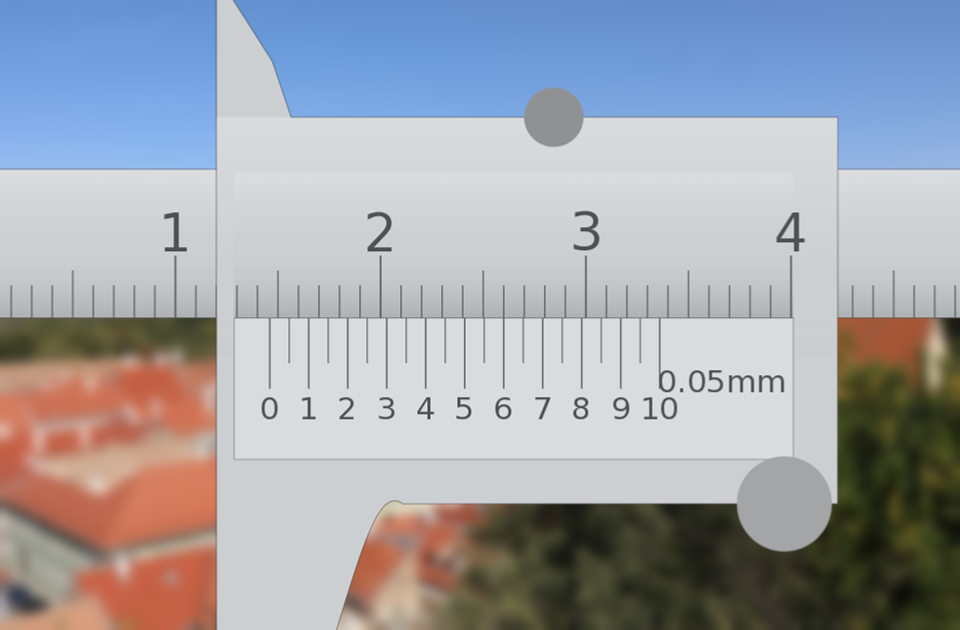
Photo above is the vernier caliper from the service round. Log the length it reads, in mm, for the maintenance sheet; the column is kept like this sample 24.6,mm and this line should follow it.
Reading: 14.6,mm
